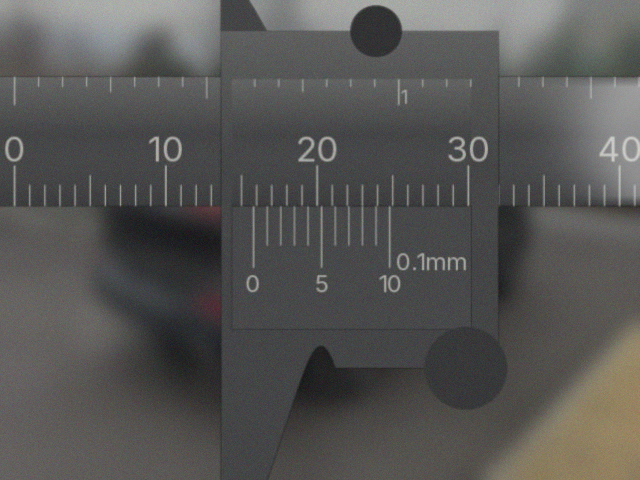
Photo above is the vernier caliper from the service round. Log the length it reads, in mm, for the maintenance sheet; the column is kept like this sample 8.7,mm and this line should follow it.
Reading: 15.8,mm
